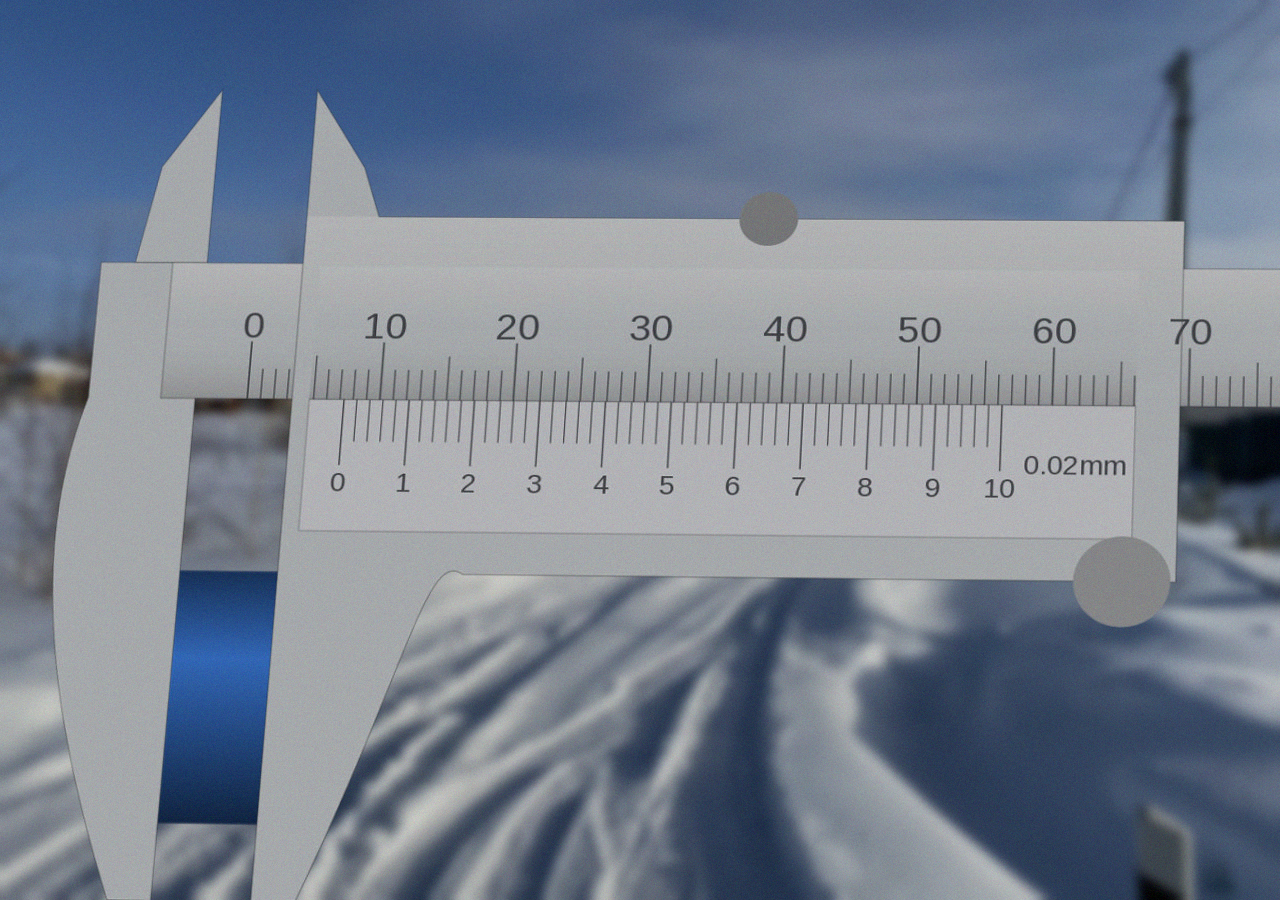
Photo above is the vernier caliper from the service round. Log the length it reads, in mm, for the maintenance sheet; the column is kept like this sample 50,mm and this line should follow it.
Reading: 7.3,mm
